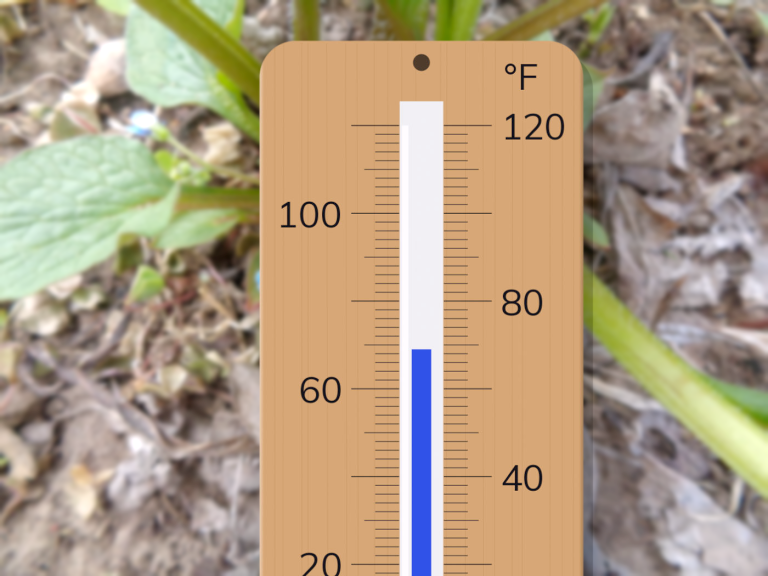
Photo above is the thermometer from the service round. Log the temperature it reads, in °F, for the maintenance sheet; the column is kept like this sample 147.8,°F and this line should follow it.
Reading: 69,°F
